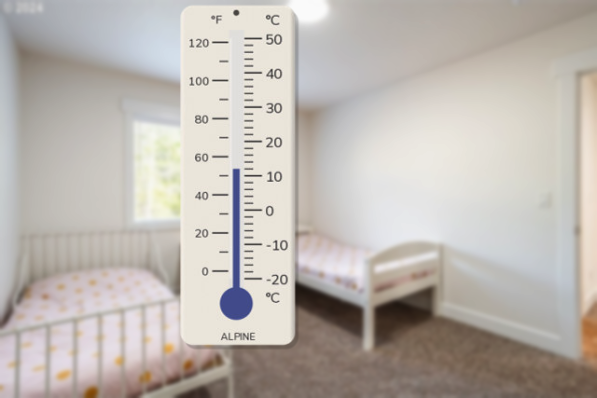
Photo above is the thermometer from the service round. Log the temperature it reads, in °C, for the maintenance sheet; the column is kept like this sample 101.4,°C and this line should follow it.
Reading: 12,°C
